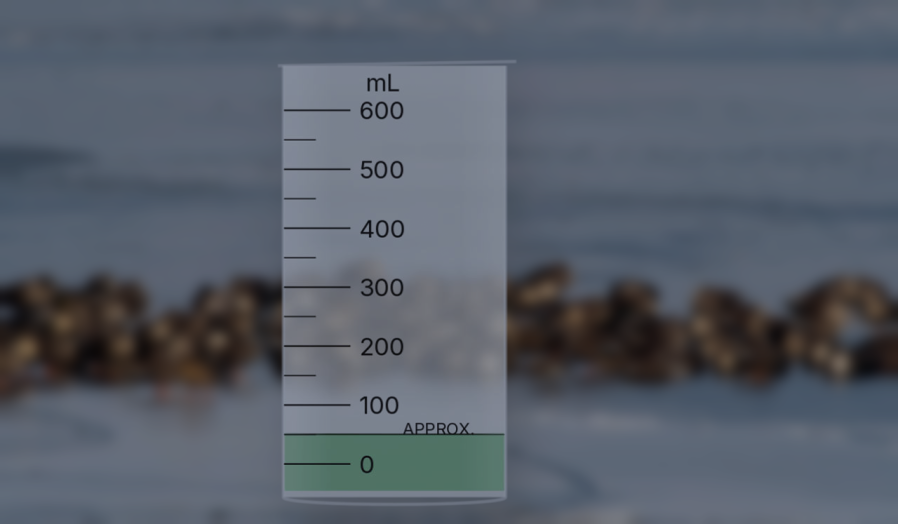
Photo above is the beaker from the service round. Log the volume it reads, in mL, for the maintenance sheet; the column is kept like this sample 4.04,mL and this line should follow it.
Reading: 50,mL
